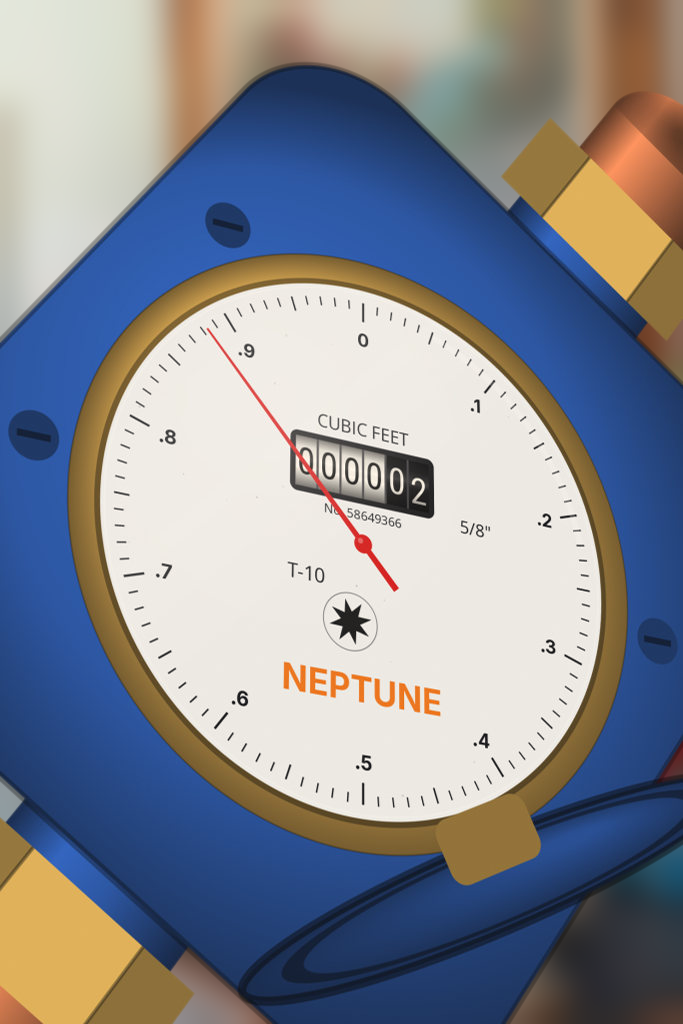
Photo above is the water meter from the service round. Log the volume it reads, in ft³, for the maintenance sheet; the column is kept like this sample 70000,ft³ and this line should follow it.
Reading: 1.88,ft³
